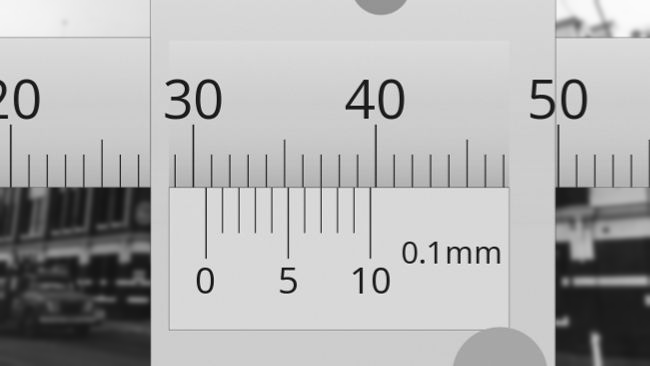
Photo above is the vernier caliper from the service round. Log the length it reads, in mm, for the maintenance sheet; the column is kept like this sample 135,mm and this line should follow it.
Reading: 30.7,mm
